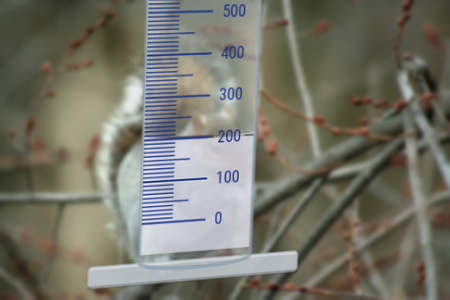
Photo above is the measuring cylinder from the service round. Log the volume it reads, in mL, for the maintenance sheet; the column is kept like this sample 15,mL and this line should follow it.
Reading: 200,mL
